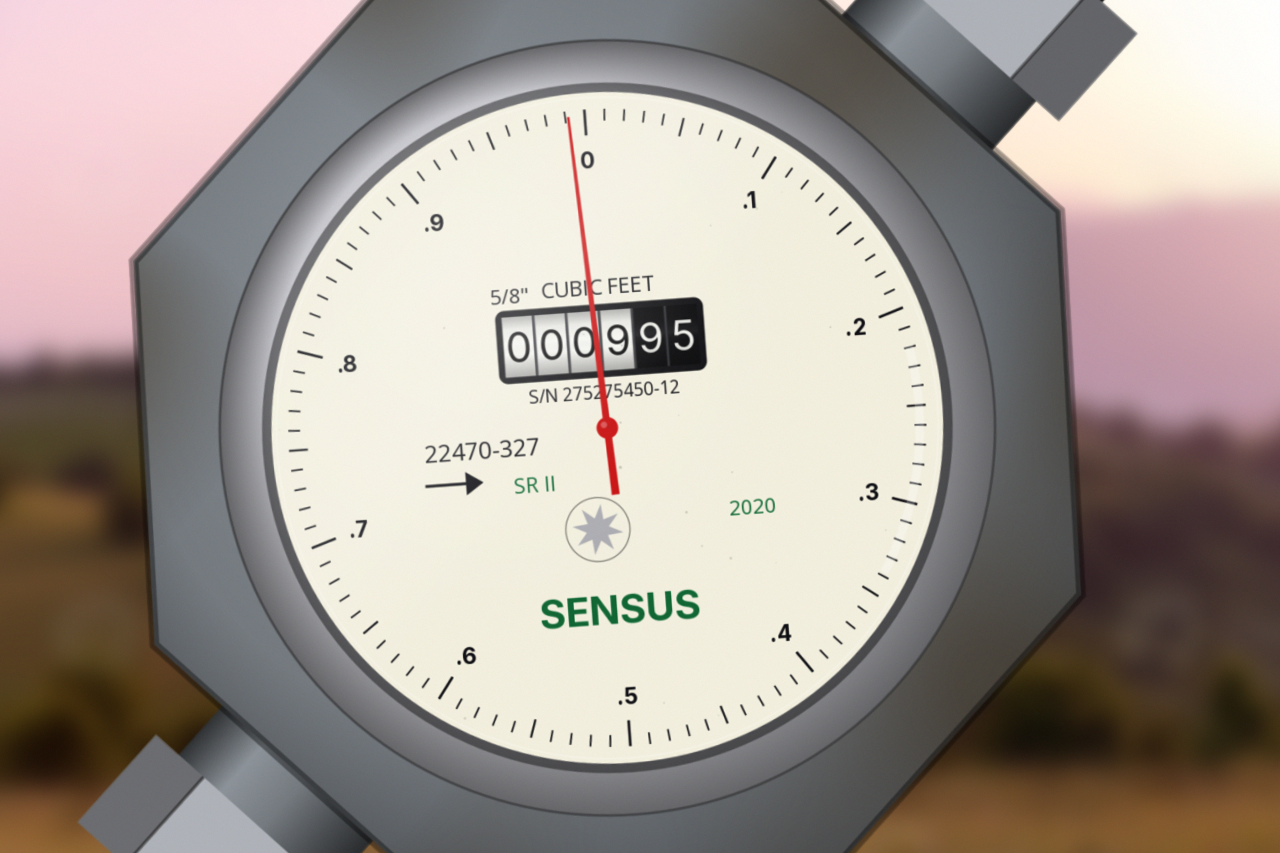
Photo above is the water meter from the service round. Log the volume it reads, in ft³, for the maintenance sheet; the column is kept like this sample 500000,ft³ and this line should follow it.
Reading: 994.99,ft³
